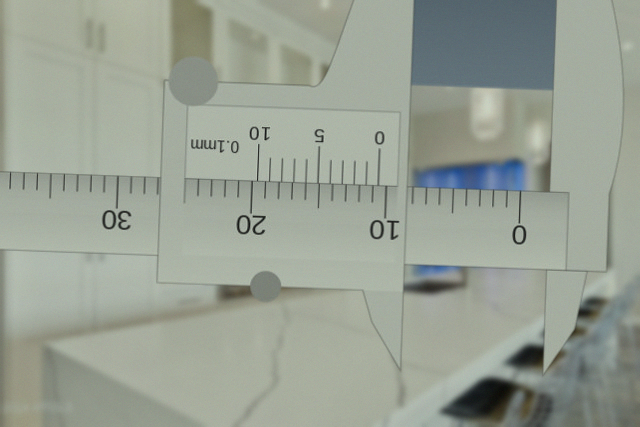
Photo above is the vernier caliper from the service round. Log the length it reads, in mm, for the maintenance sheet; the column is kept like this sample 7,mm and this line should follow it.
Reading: 10.6,mm
